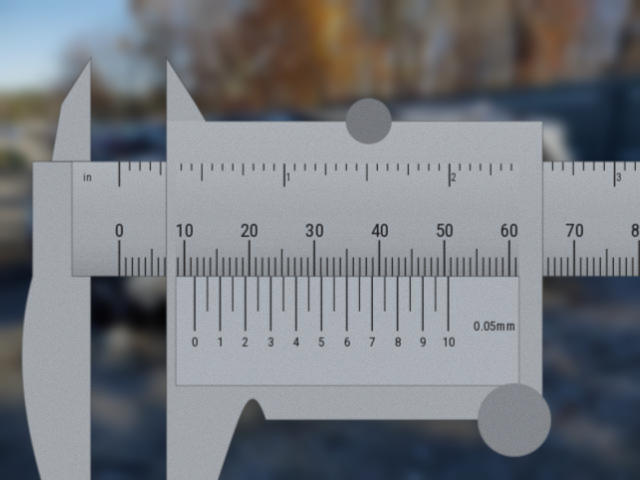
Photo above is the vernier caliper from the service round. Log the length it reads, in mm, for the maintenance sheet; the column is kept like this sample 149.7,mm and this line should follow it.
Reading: 11.6,mm
